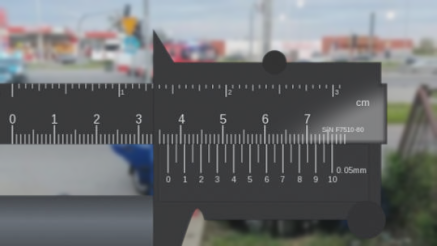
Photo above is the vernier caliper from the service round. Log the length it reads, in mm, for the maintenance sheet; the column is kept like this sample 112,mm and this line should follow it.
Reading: 37.0,mm
